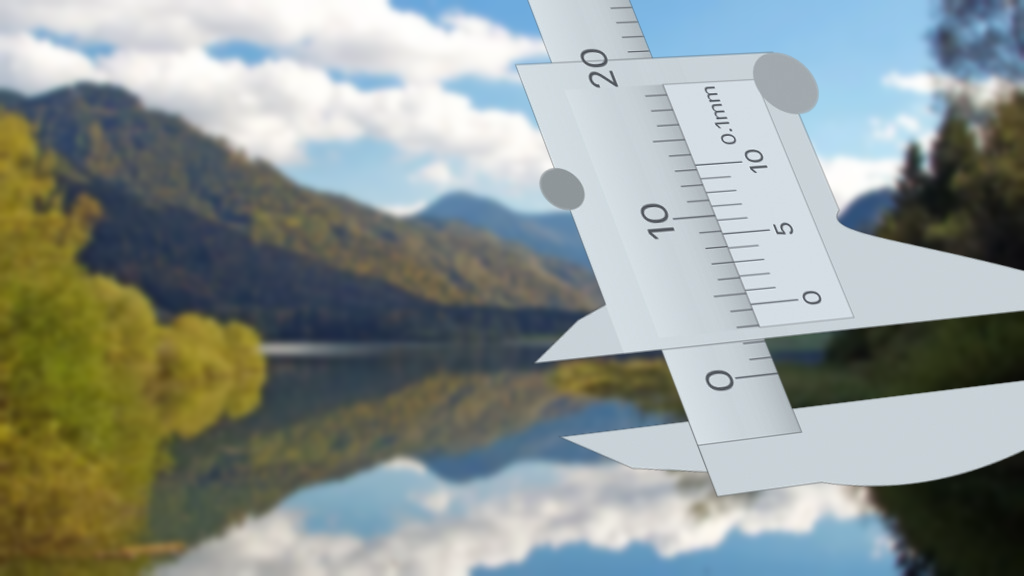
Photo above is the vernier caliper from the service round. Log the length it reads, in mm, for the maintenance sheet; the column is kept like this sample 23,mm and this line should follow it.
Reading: 4.3,mm
